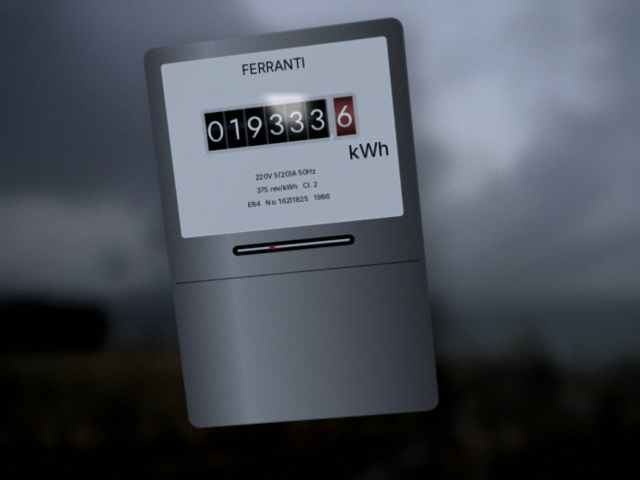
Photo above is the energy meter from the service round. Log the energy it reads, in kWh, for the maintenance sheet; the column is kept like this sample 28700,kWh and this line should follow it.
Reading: 19333.6,kWh
